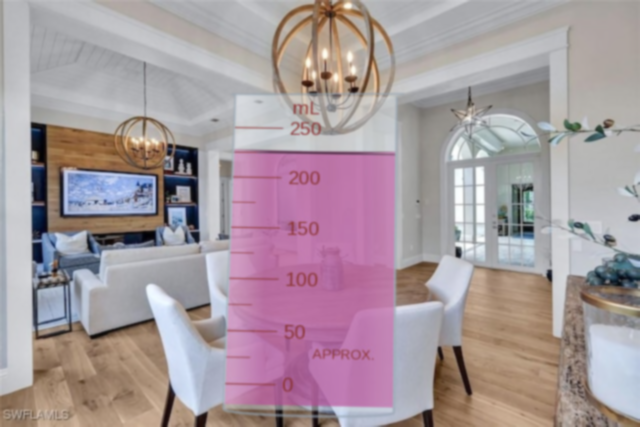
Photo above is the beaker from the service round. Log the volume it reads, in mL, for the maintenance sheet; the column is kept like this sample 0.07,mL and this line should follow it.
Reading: 225,mL
